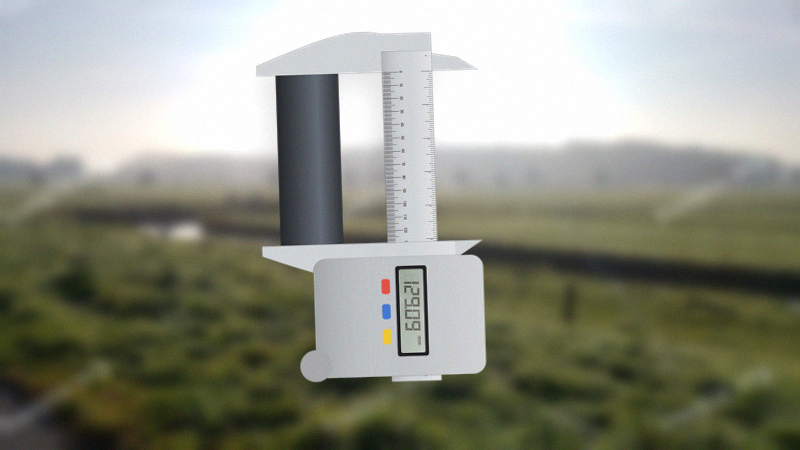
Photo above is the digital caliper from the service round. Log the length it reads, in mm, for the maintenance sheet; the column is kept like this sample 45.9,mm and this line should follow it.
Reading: 129.09,mm
